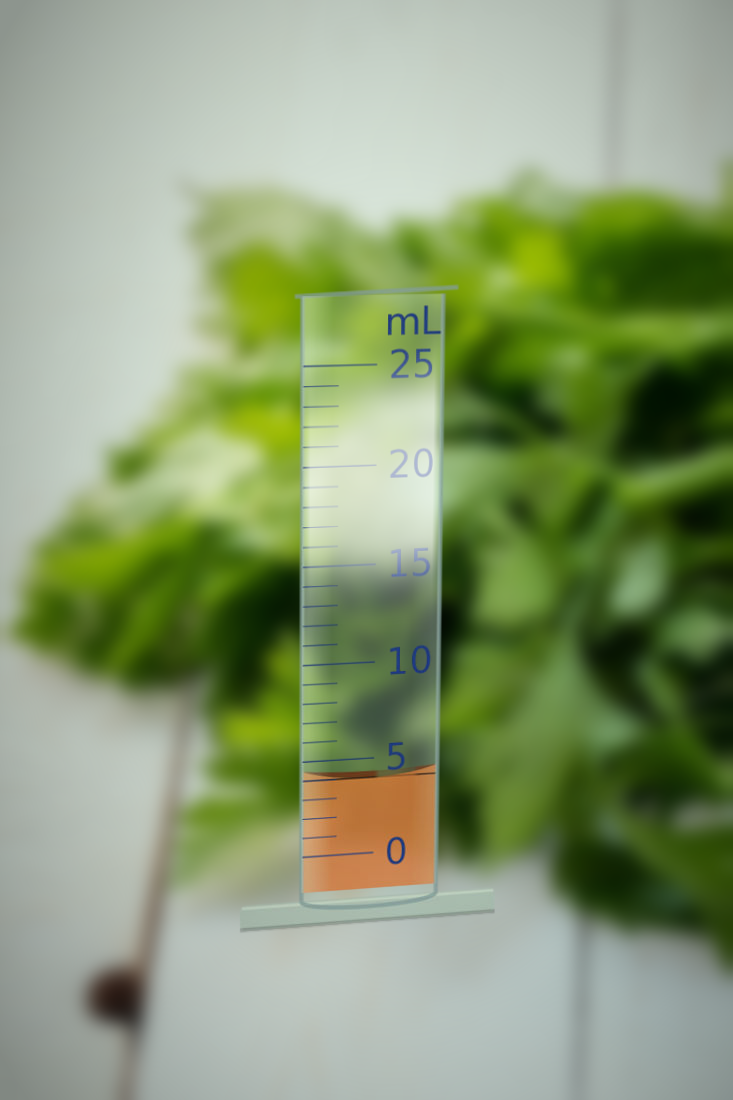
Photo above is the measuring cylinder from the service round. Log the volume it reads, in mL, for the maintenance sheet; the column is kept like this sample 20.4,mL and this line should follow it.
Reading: 4,mL
